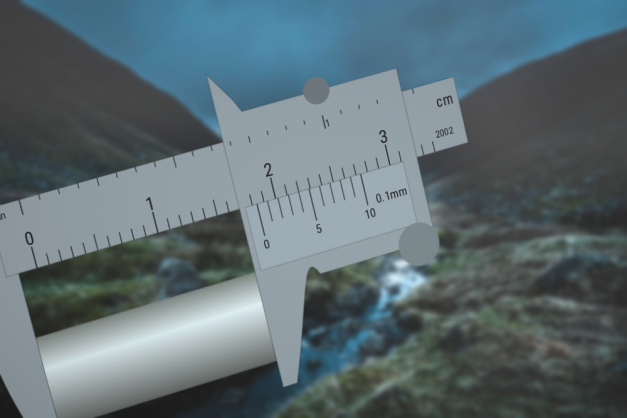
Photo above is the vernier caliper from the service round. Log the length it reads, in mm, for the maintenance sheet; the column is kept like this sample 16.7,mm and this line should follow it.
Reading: 18.4,mm
